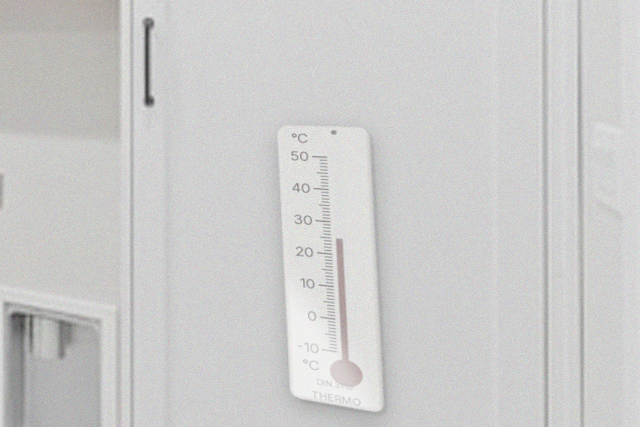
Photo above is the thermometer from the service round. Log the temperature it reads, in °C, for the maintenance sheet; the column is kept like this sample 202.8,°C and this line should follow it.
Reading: 25,°C
